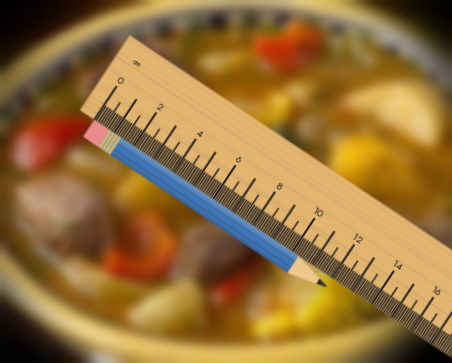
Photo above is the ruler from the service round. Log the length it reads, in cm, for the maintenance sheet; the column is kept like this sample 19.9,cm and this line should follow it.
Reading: 12,cm
